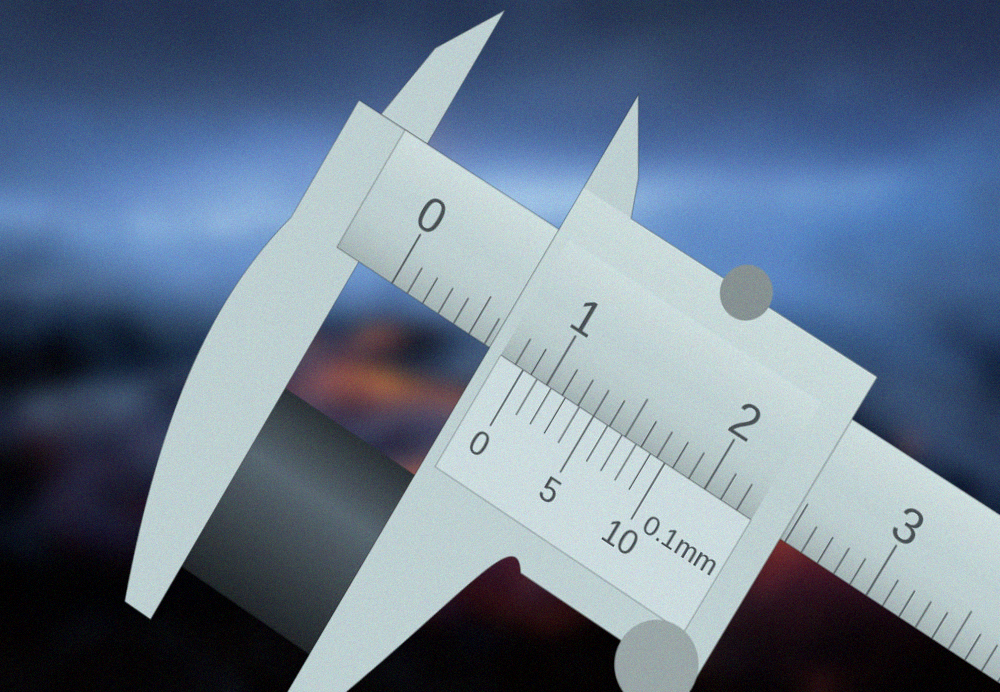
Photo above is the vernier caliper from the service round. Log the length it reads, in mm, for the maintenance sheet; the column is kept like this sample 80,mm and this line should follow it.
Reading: 8.5,mm
